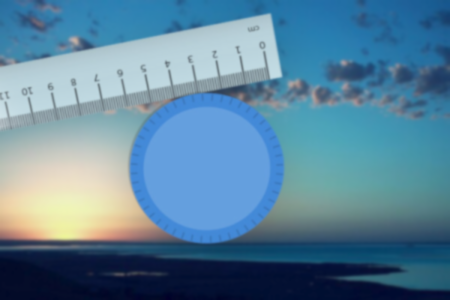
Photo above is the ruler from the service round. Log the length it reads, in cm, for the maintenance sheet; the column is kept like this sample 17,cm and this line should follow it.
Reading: 6.5,cm
